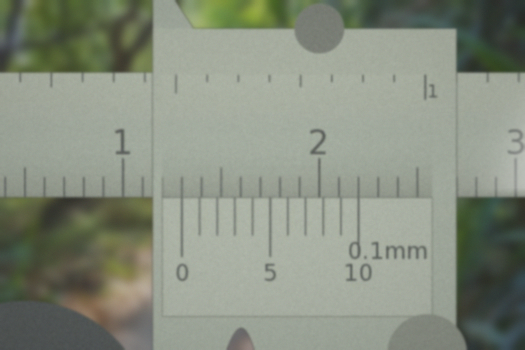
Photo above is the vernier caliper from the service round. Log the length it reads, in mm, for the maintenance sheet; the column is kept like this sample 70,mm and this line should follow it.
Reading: 13.0,mm
